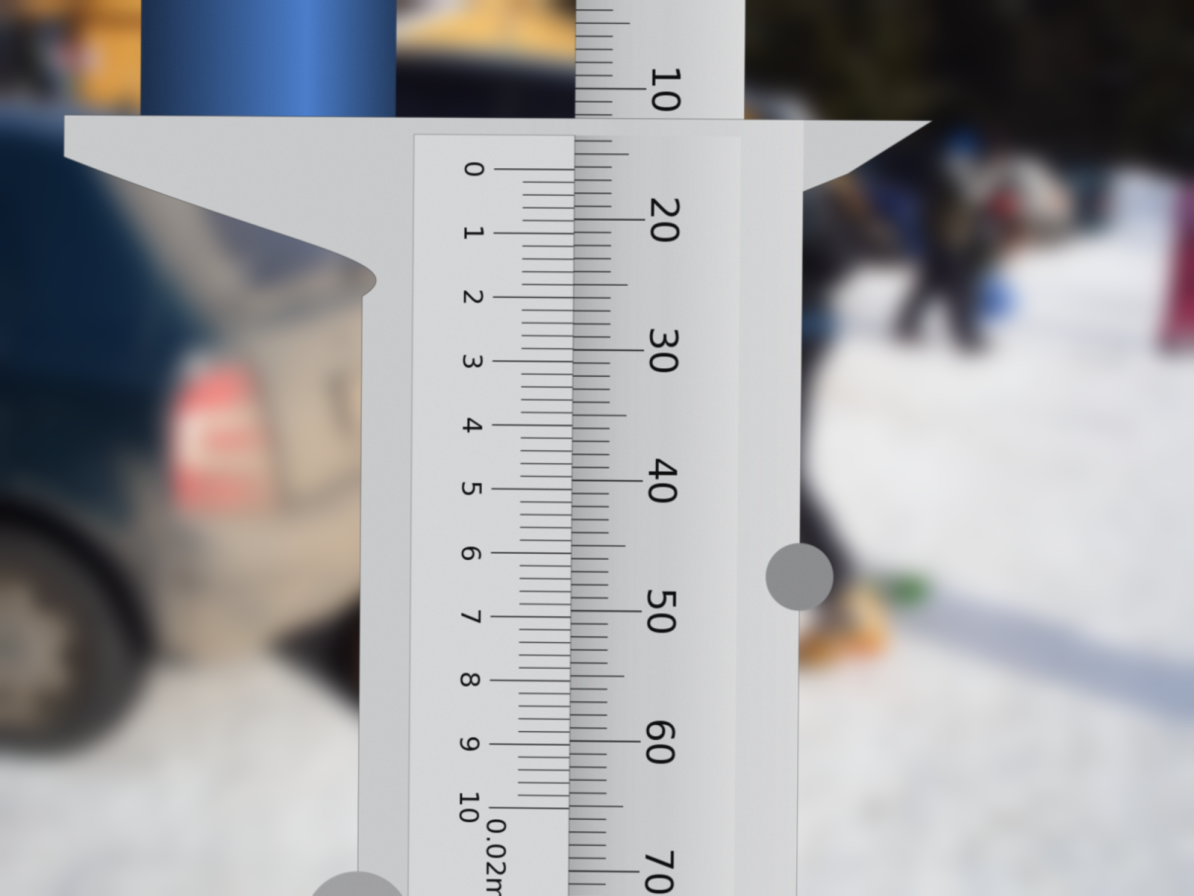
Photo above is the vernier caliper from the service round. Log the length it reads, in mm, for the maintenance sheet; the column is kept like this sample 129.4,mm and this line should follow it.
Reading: 16.2,mm
